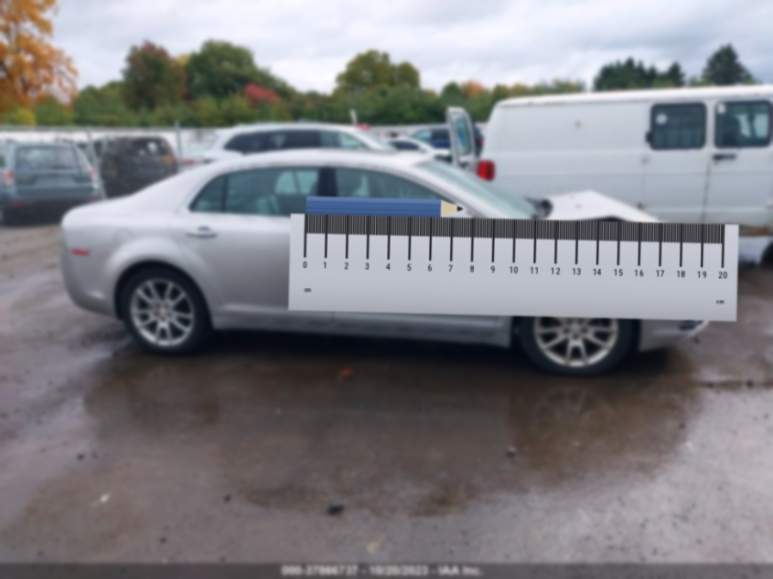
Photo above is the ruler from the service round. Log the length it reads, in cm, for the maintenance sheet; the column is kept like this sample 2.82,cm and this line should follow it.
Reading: 7.5,cm
